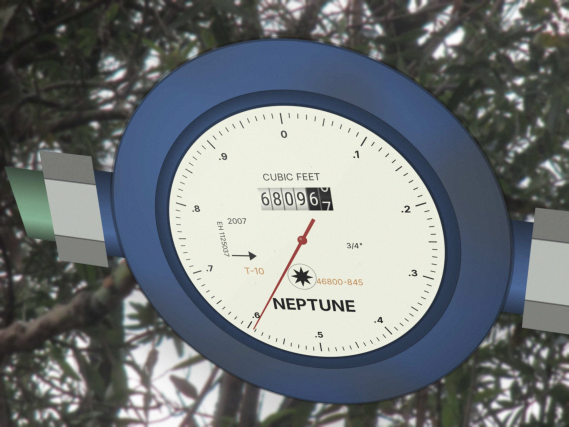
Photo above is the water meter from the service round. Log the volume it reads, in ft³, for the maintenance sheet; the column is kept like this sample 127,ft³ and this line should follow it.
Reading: 680966.59,ft³
